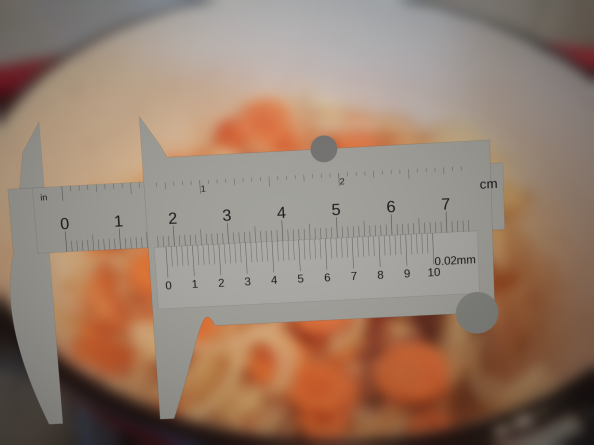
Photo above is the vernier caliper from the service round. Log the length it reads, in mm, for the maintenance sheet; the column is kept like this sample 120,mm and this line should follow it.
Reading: 18.4,mm
